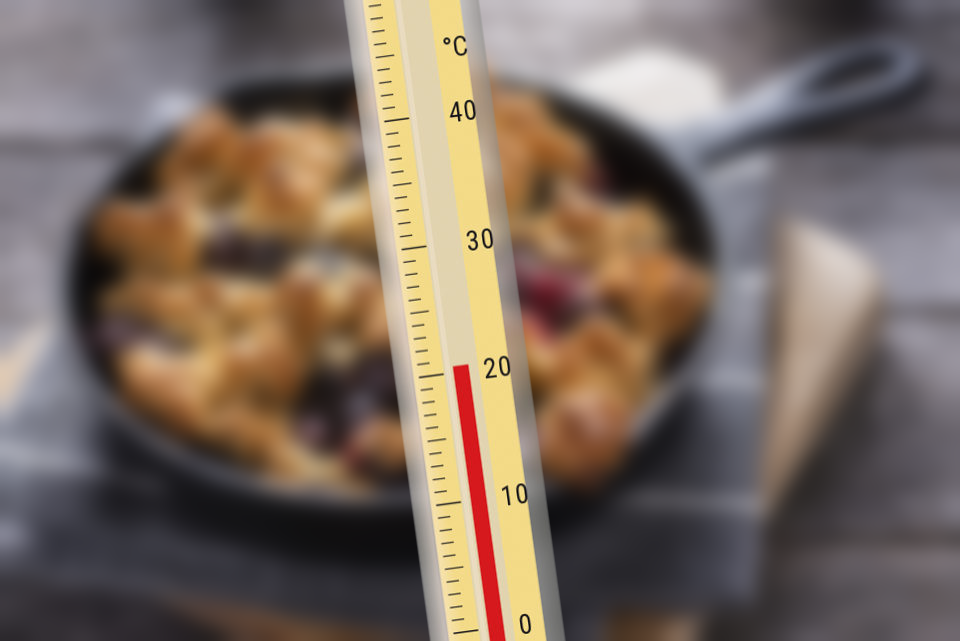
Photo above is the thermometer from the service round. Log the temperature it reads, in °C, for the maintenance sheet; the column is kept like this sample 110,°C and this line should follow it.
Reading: 20.5,°C
